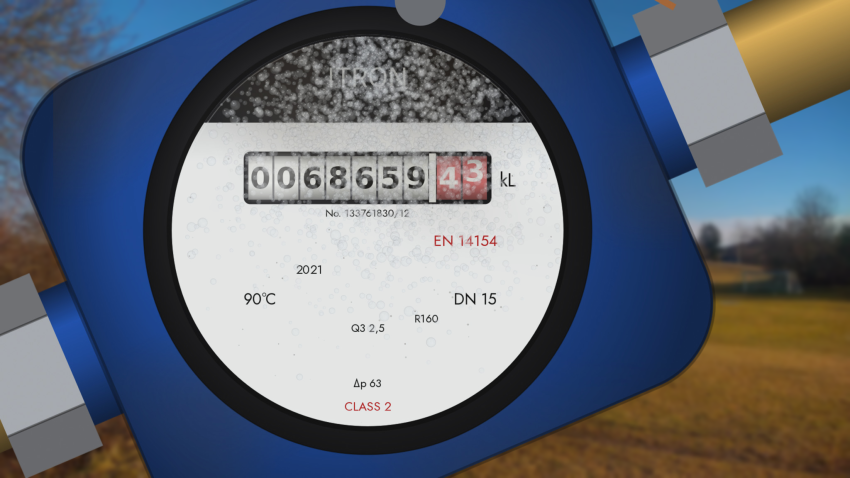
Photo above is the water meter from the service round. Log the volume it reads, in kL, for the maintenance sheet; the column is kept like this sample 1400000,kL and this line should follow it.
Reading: 68659.43,kL
